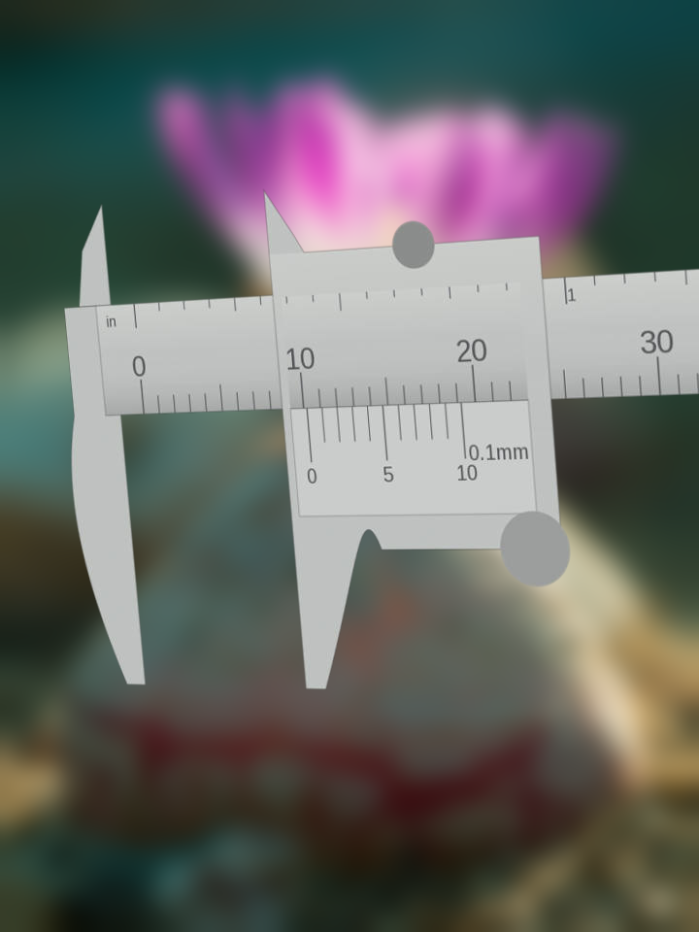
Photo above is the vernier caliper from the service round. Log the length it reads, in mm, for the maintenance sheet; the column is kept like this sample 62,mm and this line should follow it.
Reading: 10.2,mm
